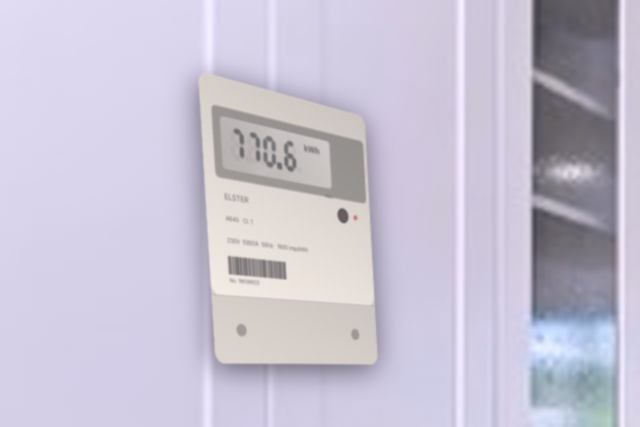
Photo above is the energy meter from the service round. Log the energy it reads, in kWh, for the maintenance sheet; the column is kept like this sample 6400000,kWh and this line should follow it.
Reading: 770.6,kWh
